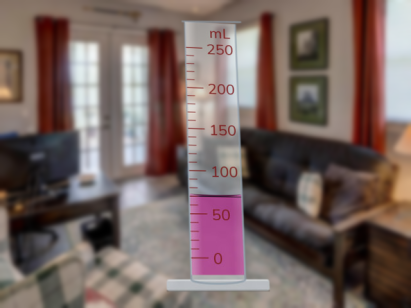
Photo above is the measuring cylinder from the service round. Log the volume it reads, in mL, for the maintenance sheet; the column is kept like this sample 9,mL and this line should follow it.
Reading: 70,mL
